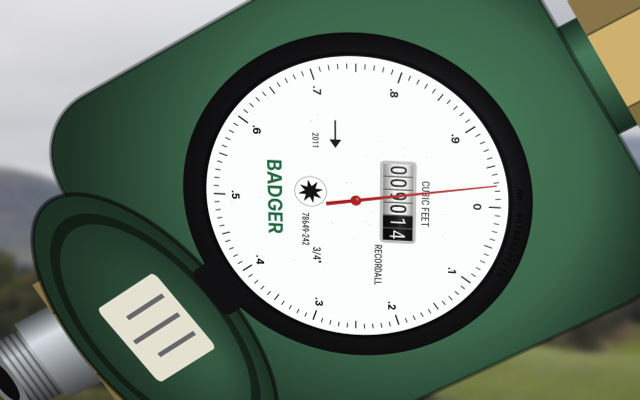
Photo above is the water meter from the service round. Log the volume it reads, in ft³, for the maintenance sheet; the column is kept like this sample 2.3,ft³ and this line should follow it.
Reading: 9013.97,ft³
